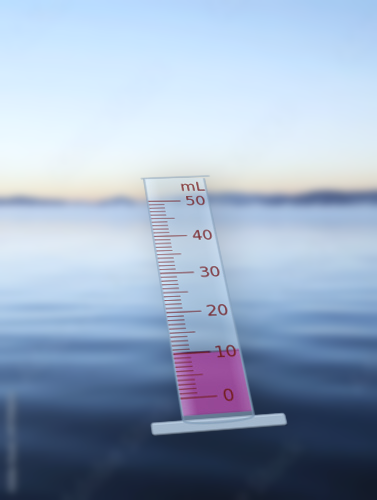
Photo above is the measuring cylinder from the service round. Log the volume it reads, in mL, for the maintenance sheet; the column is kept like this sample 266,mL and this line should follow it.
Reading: 10,mL
